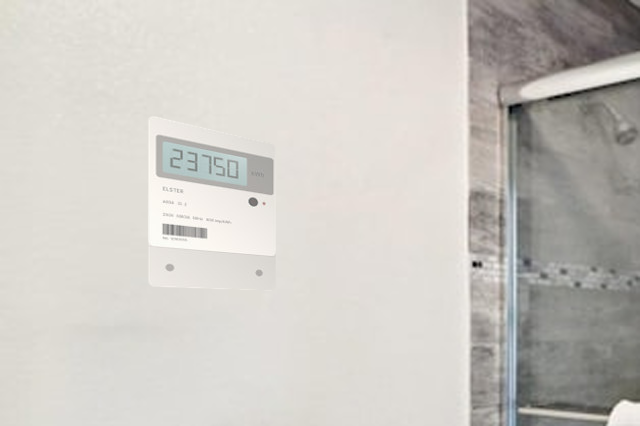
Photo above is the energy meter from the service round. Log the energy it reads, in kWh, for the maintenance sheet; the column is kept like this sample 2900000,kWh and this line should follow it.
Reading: 23750,kWh
